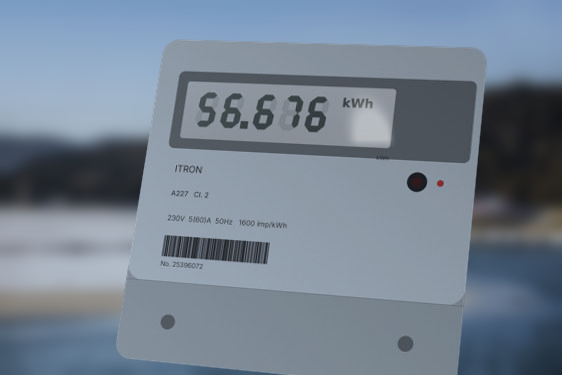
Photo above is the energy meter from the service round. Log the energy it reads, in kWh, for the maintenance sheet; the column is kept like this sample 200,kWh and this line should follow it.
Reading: 56.676,kWh
